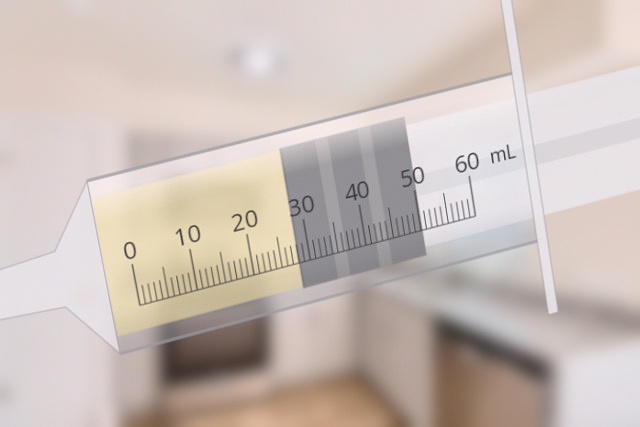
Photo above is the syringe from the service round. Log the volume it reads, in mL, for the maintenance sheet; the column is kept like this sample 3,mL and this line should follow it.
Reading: 28,mL
